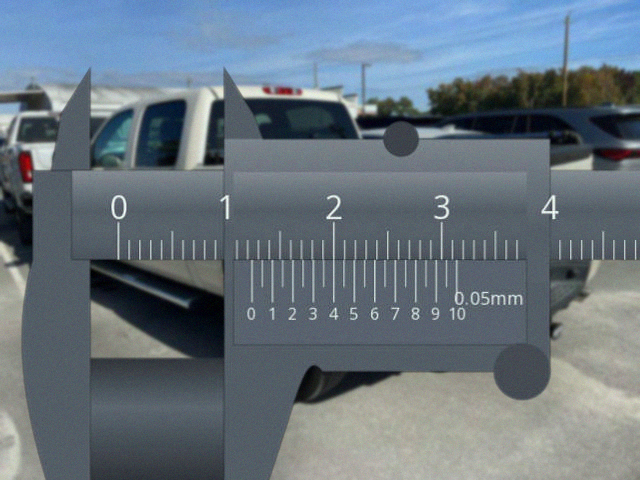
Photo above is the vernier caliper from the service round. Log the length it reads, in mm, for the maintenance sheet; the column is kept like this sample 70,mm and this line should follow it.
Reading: 12.4,mm
